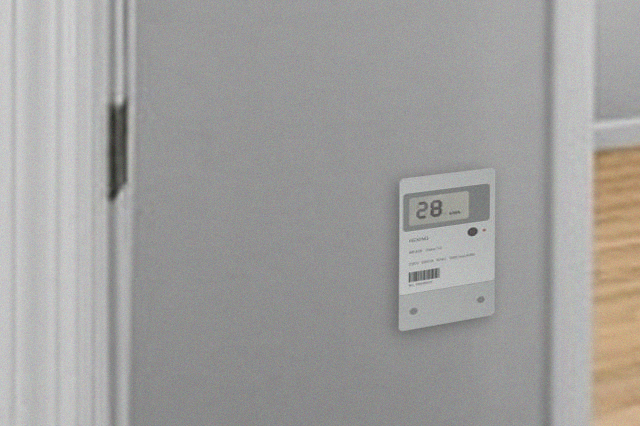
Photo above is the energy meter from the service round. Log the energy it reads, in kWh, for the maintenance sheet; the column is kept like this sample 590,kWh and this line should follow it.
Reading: 28,kWh
